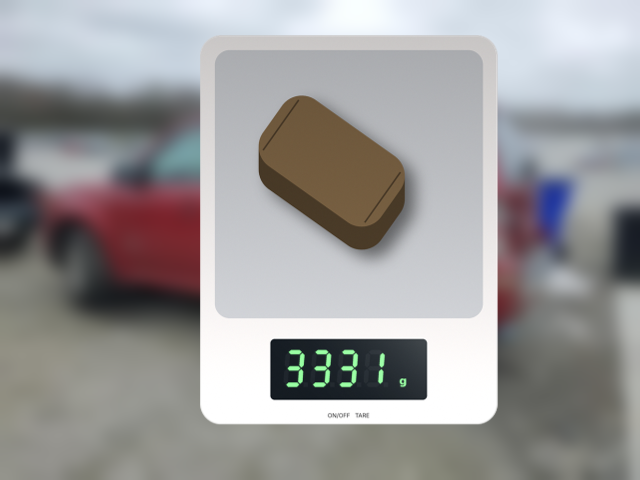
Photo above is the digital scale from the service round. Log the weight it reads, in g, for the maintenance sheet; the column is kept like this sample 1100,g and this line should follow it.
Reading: 3331,g
